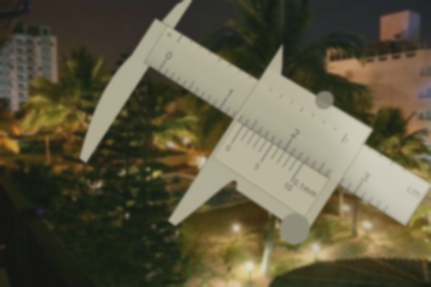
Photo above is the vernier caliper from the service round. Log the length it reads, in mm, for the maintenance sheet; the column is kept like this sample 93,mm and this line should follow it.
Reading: 13.8,mm
